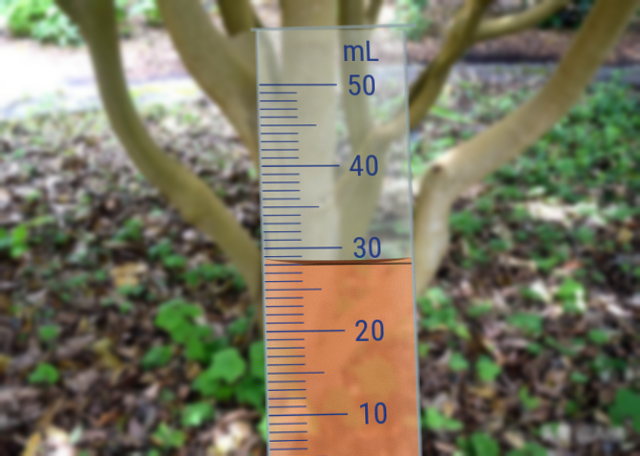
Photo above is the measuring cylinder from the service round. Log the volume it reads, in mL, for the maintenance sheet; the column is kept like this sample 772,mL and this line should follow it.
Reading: 28,mL
